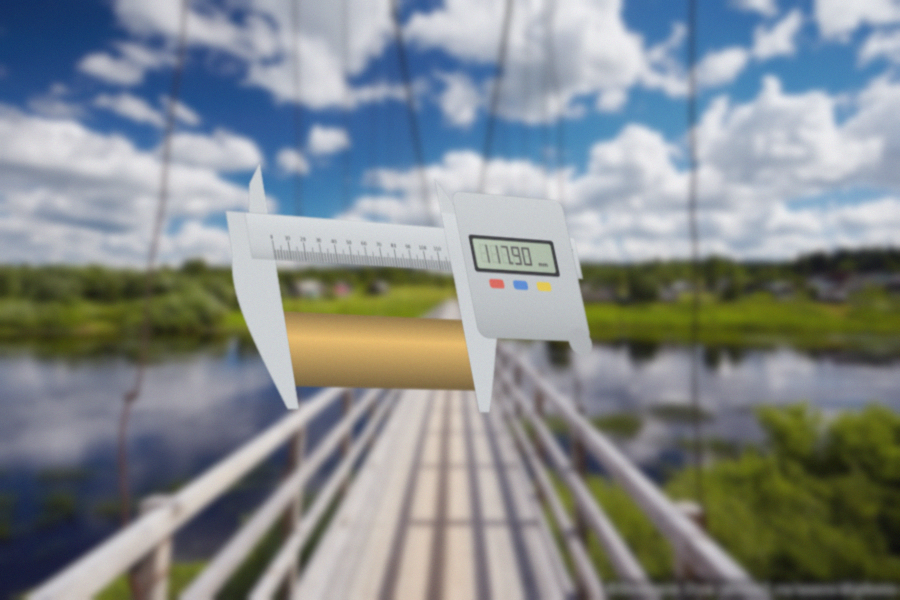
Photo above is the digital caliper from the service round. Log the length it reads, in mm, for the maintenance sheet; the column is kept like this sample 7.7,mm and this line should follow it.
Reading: 117.90,mm
